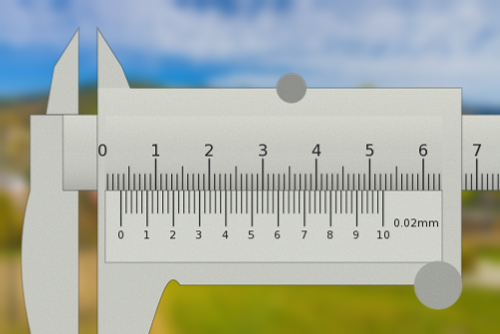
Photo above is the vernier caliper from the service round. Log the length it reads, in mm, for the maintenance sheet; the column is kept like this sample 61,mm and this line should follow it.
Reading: 3.5,mm
